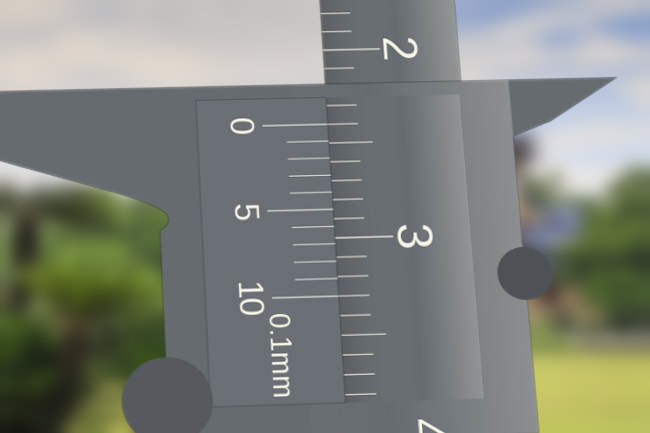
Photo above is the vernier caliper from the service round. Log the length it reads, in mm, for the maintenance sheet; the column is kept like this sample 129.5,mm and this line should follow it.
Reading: 24.0,mm
